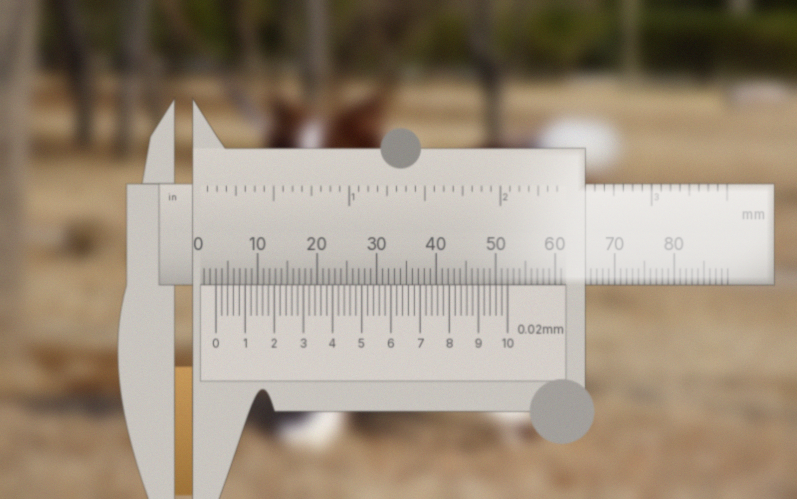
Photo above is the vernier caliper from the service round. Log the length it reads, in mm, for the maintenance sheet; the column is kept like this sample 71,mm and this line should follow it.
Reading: 3.0,mm
